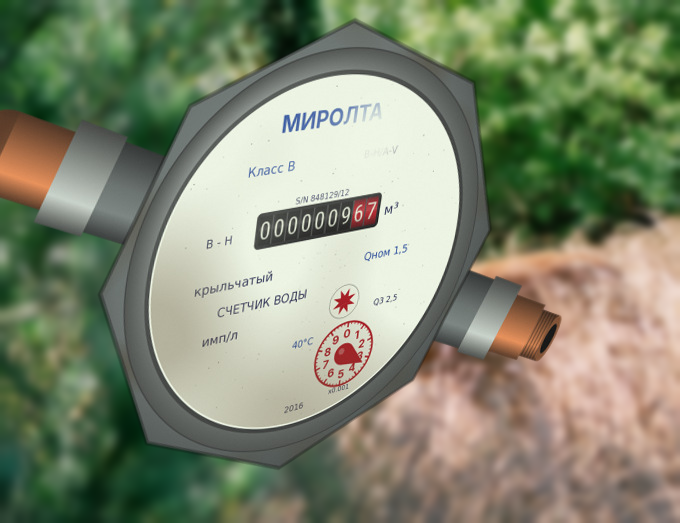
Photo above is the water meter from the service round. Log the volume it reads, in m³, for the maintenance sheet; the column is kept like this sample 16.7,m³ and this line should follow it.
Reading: 9.673,m³
